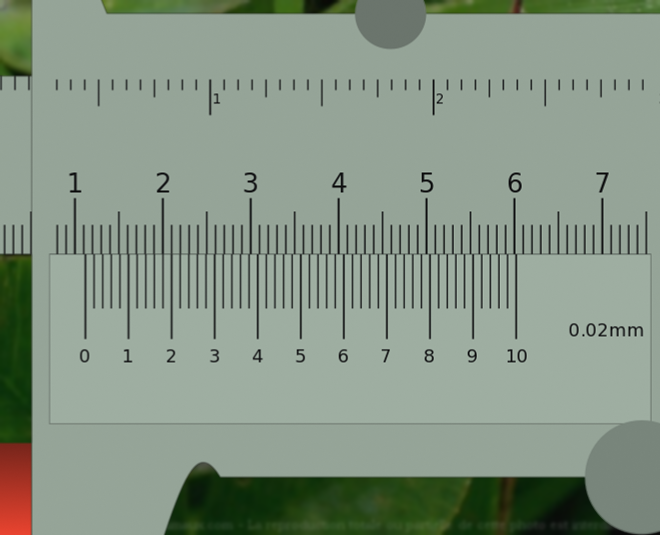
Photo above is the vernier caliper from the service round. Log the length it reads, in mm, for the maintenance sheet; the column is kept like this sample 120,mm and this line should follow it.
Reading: 11.2,mm
